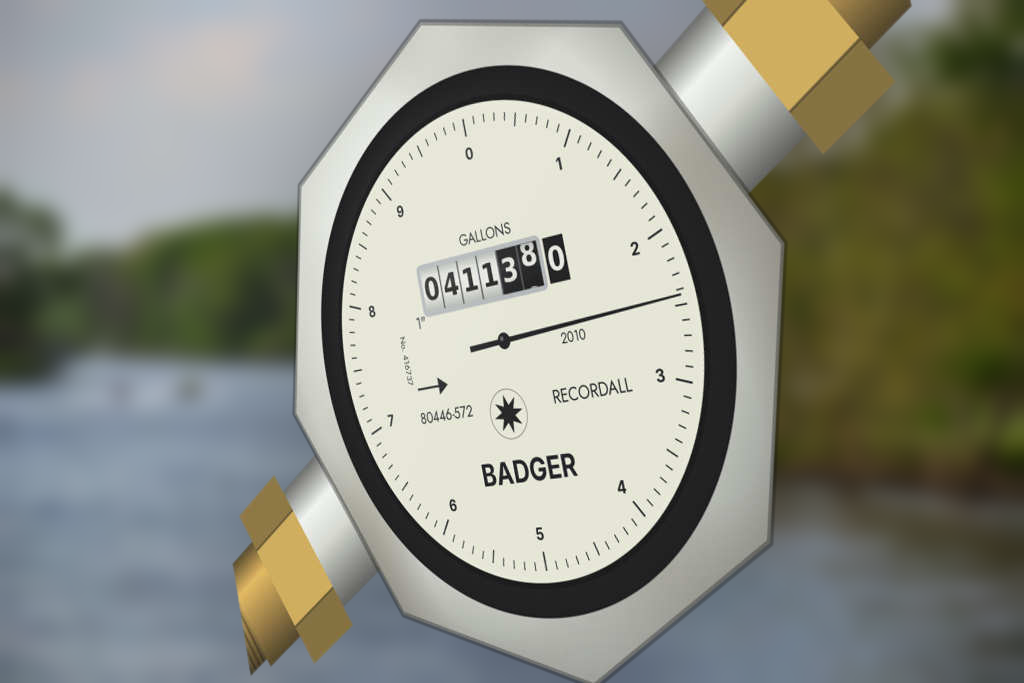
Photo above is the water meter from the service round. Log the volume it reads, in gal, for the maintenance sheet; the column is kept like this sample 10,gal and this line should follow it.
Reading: 411382.4,gal
